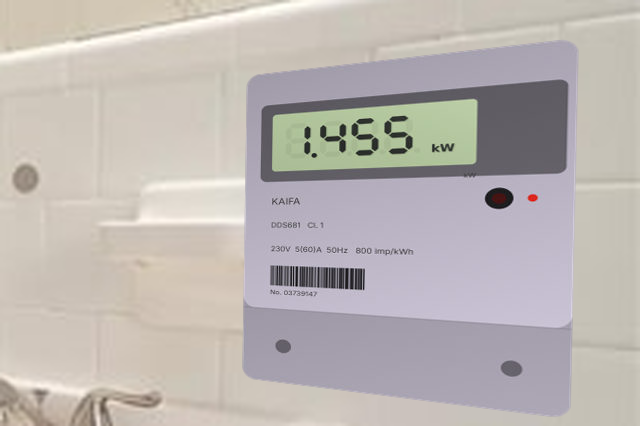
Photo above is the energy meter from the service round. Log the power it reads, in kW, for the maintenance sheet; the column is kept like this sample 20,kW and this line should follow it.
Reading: 1.455,kW
